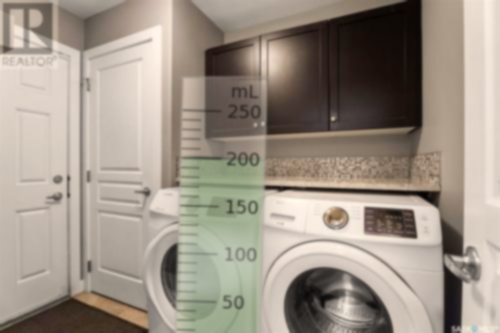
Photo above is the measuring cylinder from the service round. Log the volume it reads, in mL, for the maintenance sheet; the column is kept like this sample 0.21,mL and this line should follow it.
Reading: 200,mL
